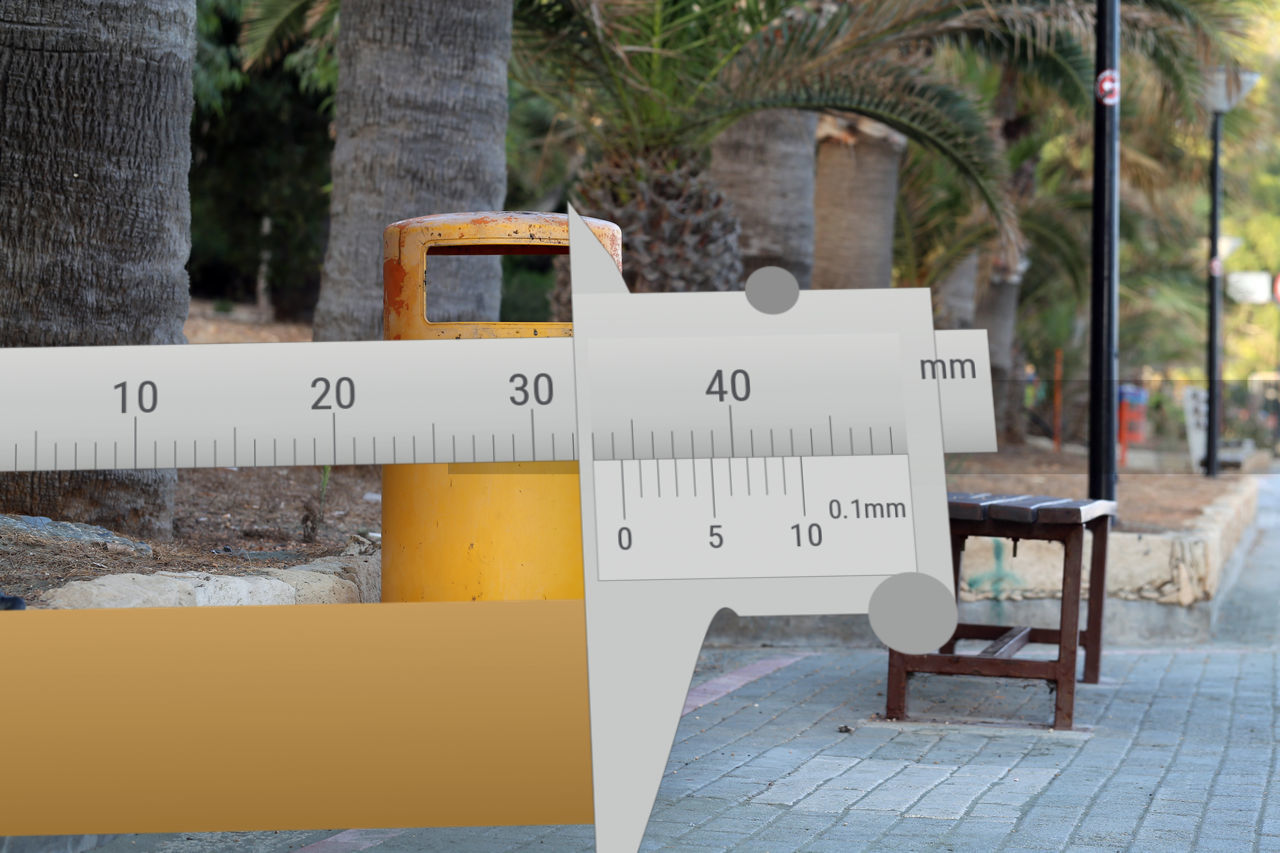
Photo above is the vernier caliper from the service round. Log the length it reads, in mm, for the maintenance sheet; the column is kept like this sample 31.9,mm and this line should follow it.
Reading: 34.4,mm
